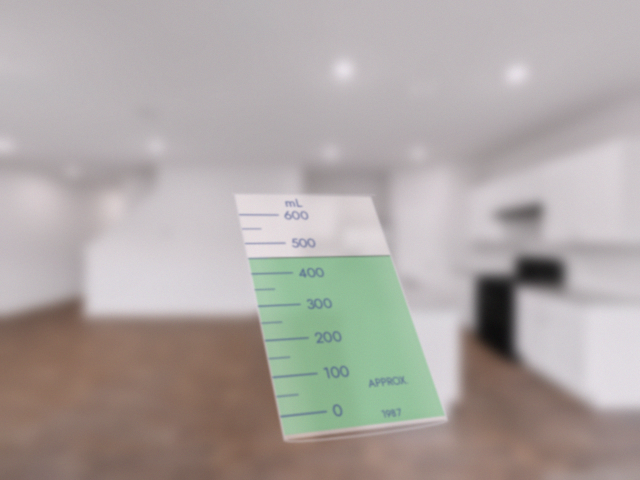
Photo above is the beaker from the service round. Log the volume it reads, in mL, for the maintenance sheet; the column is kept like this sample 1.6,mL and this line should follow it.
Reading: 450,mL
